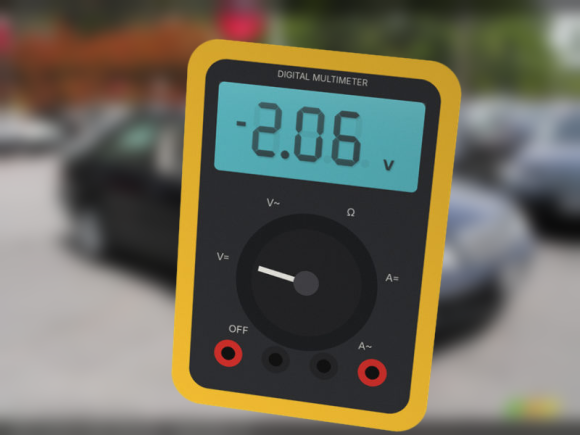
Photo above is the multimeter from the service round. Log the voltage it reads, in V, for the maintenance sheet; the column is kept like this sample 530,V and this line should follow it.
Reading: -2.06,V
